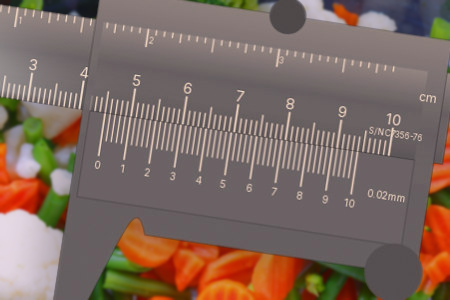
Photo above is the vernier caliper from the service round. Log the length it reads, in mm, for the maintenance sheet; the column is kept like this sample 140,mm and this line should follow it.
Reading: 45.0,mm
